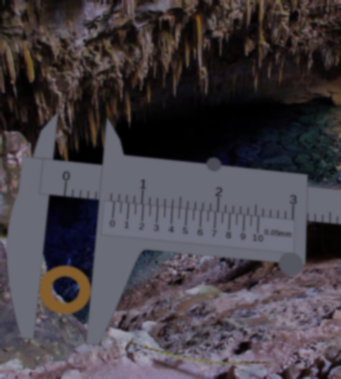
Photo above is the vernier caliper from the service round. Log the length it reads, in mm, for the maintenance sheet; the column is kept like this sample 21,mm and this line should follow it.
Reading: 6.4,mm
